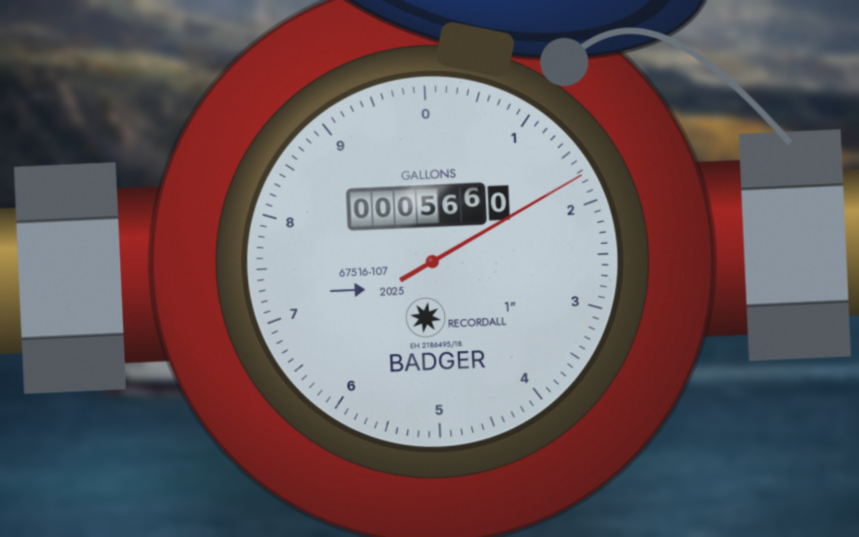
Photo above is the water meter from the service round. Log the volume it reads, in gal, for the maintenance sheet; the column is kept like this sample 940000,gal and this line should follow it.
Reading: 5661.7,gal
